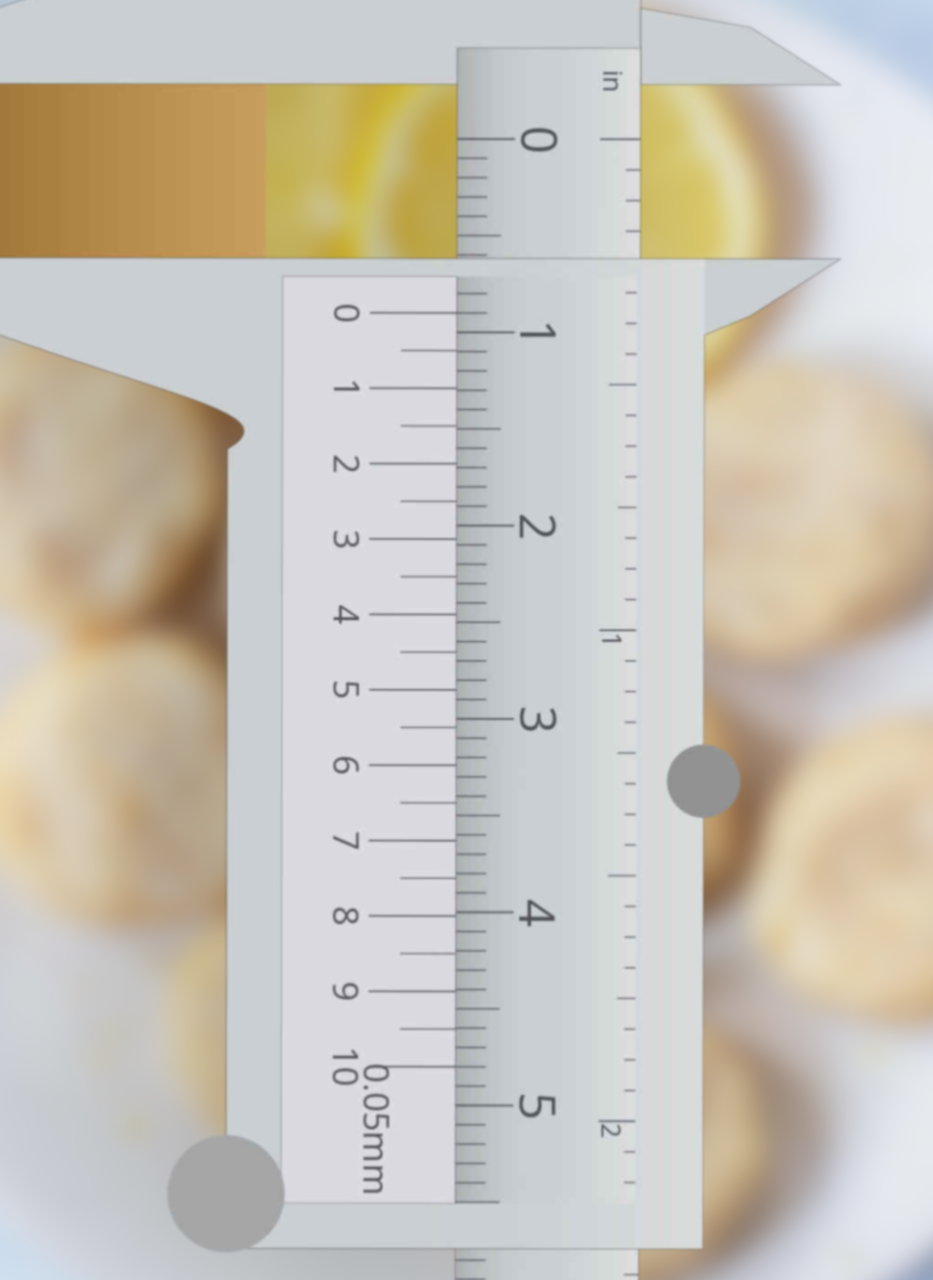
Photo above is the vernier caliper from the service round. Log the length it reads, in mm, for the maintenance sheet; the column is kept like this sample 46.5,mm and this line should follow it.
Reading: 9.0,mm
